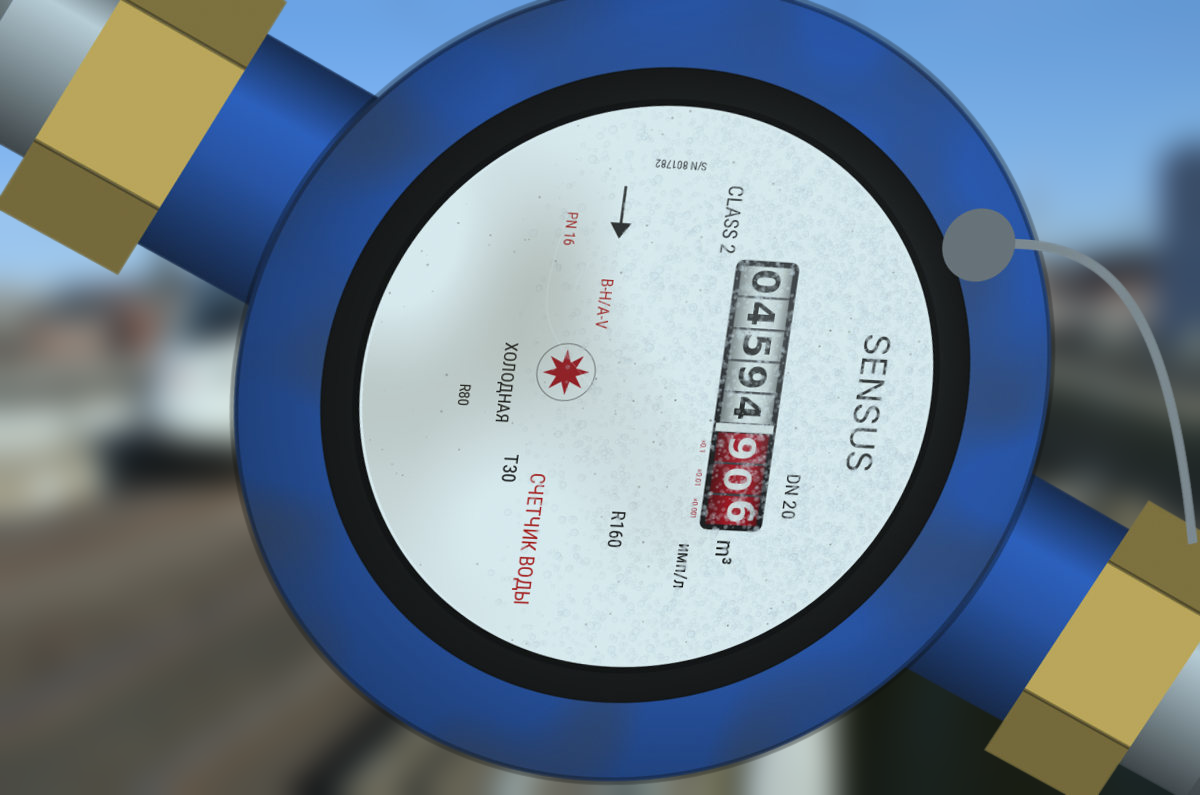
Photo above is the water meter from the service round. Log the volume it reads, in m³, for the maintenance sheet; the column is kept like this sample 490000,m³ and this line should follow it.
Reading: 4594.906,m³
